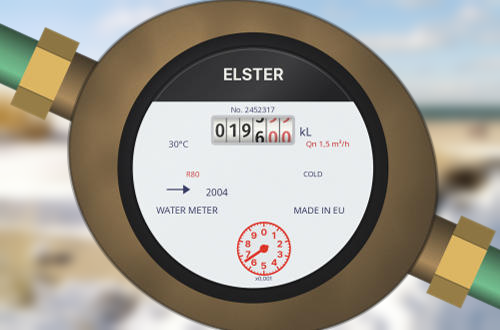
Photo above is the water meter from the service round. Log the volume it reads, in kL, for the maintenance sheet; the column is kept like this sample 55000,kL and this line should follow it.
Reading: 195.996,kL
